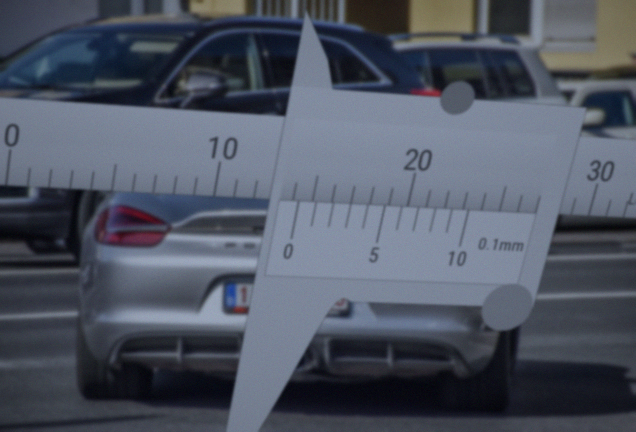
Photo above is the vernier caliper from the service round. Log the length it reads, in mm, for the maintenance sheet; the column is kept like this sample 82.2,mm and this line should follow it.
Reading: 14.3,mm
